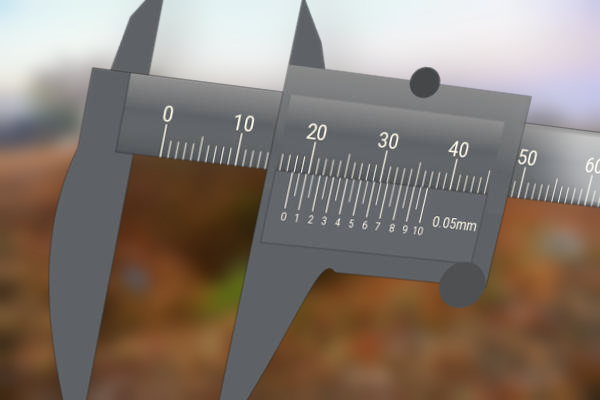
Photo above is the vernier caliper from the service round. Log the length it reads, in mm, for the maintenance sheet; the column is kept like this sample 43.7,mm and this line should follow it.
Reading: 17.8,mm
